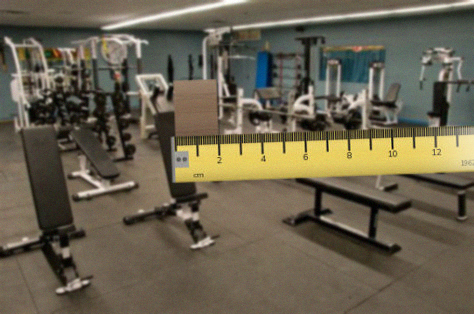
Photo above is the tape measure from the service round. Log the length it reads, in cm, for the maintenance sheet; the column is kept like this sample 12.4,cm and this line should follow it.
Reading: 2,cm
